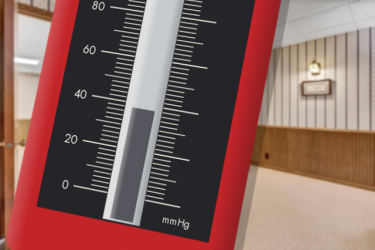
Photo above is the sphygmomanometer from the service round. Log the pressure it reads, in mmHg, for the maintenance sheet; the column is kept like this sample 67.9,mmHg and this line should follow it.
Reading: 38,mmHg
